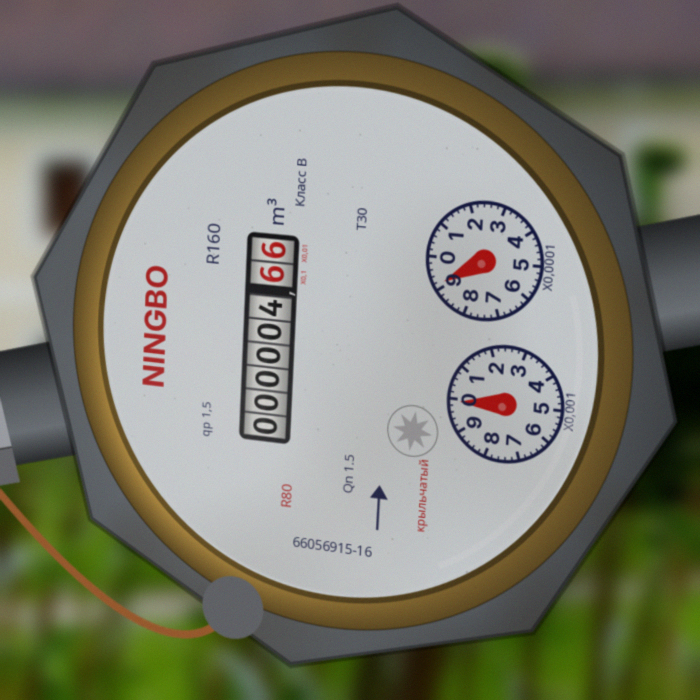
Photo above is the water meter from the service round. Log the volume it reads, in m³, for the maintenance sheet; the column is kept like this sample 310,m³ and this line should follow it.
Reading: 4.6599,m³
